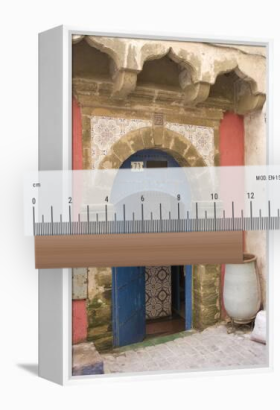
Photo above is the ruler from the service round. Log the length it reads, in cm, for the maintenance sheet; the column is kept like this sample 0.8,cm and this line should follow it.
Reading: 11.5,cm
